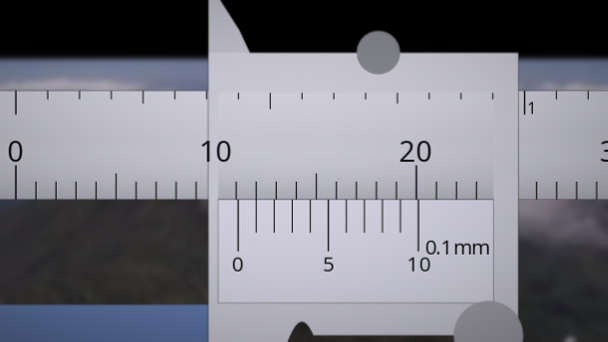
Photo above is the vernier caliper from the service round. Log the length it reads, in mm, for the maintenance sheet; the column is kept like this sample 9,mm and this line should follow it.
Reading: 11.1,mm
